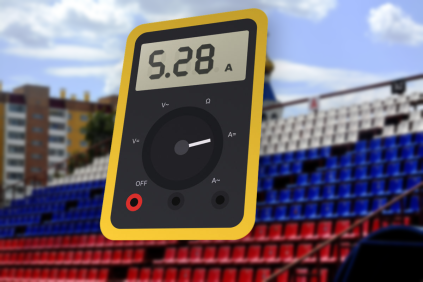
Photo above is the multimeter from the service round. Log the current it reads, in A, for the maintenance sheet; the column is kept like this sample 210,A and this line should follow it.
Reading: 5.28,A
